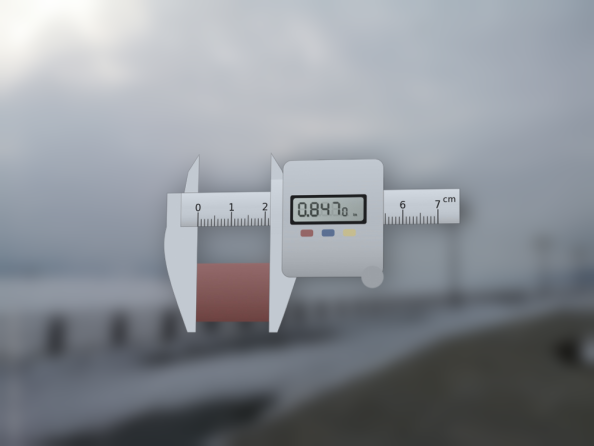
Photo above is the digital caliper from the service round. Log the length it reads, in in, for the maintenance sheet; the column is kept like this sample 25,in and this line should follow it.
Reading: 0.8470,in
